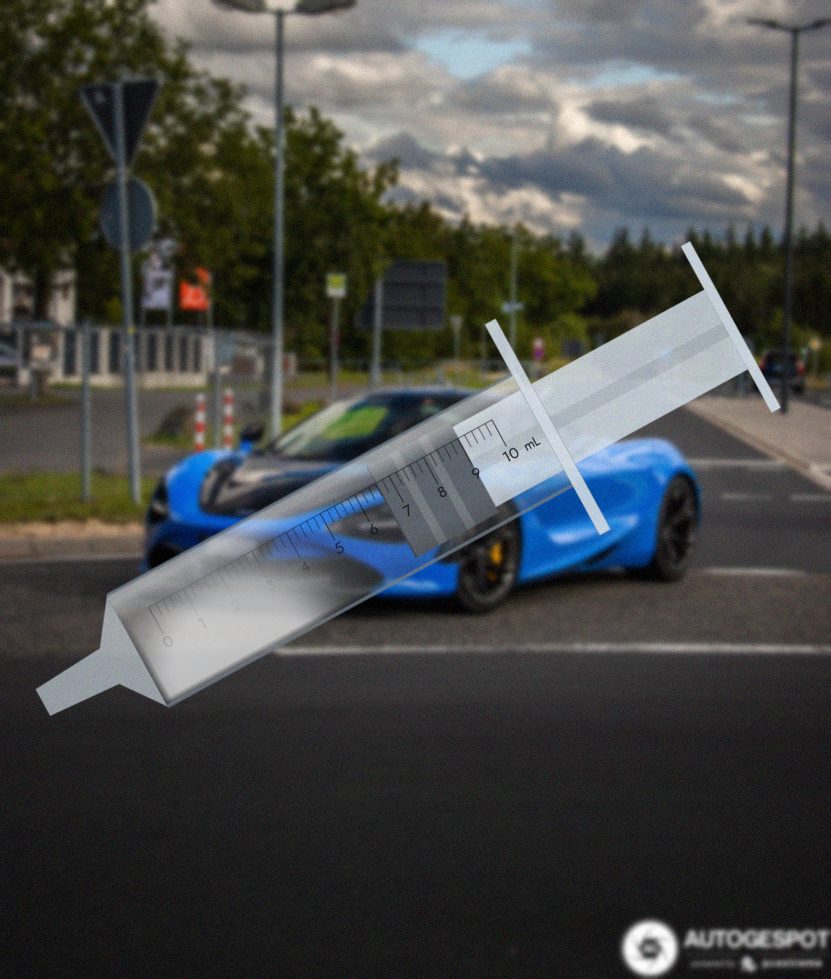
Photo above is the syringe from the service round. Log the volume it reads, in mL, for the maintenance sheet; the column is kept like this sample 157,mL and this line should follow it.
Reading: 6.6,mL
